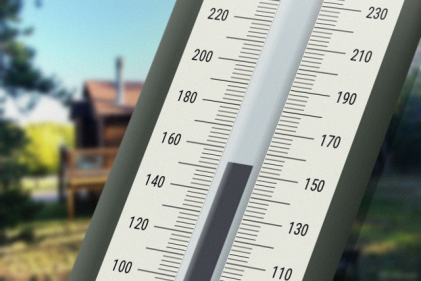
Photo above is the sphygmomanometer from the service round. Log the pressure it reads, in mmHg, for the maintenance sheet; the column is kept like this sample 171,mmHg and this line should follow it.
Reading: 154,mmHg
